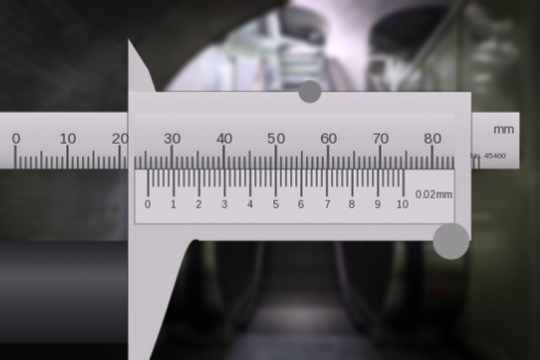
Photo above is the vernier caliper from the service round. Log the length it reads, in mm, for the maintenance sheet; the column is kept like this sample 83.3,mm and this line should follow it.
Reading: 25.5,mm
